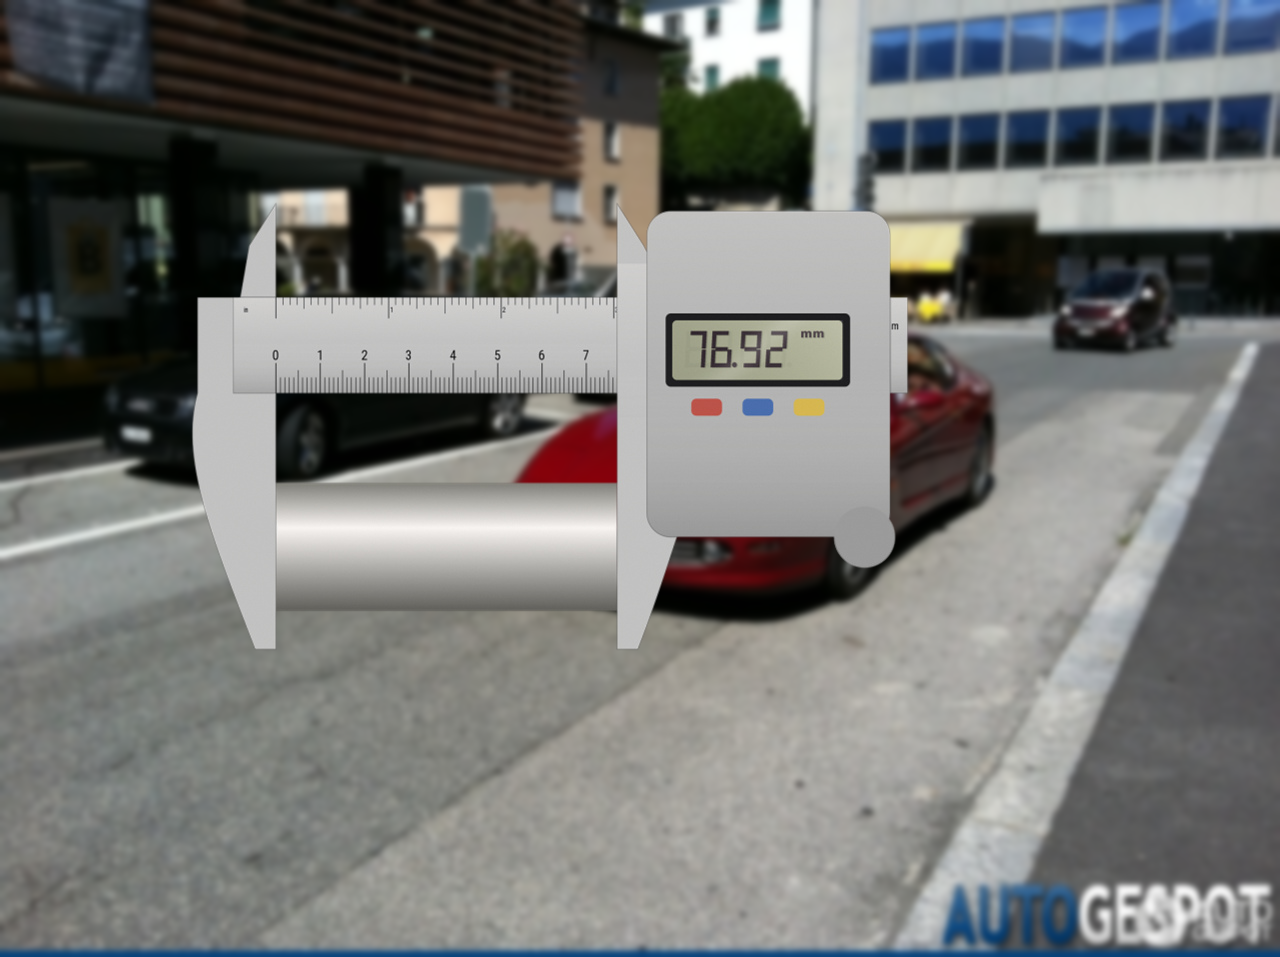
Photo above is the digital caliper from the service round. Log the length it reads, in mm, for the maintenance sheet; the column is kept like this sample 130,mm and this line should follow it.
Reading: 76.92,mm
